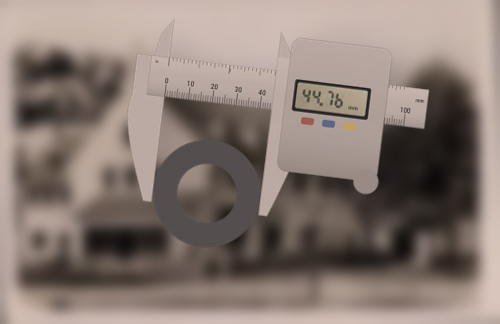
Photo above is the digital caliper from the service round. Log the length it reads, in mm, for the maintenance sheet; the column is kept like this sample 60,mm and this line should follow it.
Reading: 44.76,mm
